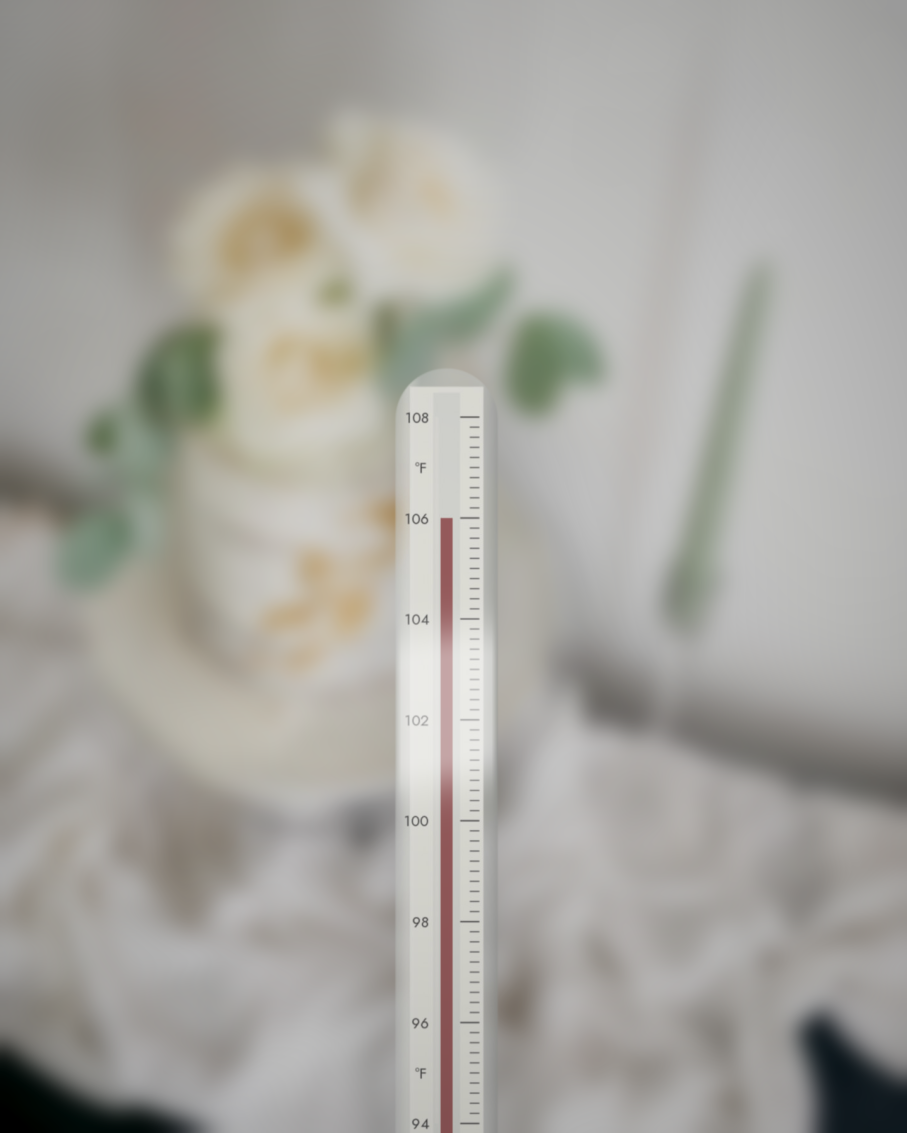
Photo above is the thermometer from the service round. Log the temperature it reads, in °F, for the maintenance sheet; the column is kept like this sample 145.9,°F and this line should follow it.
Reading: 106,°F
